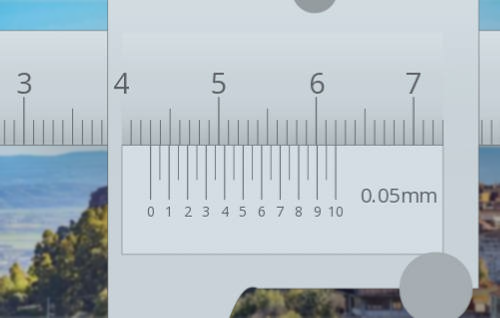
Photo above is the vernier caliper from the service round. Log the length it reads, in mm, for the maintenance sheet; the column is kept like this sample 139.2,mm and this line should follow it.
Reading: 43.0,mm
